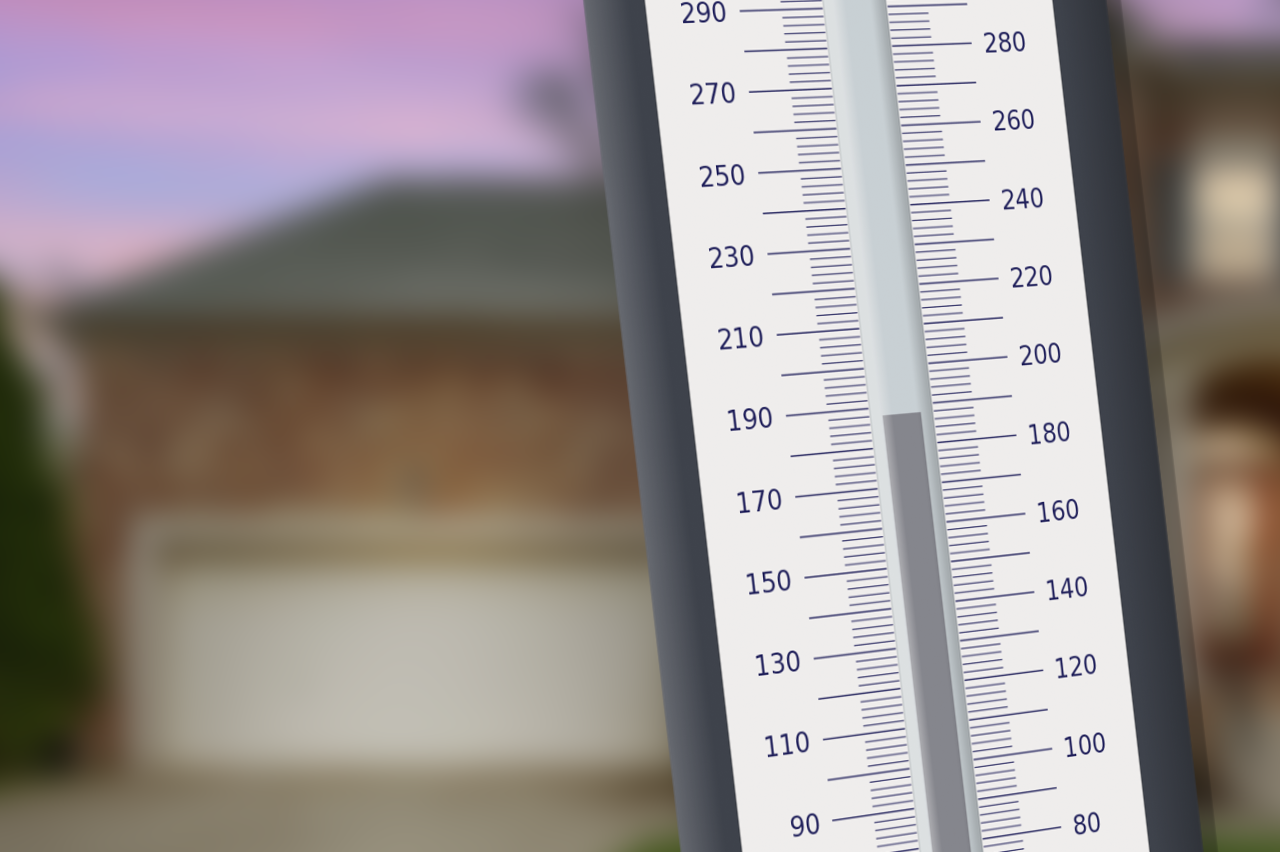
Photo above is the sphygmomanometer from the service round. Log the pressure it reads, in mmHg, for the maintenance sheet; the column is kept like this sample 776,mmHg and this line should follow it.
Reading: 188,mmHg
